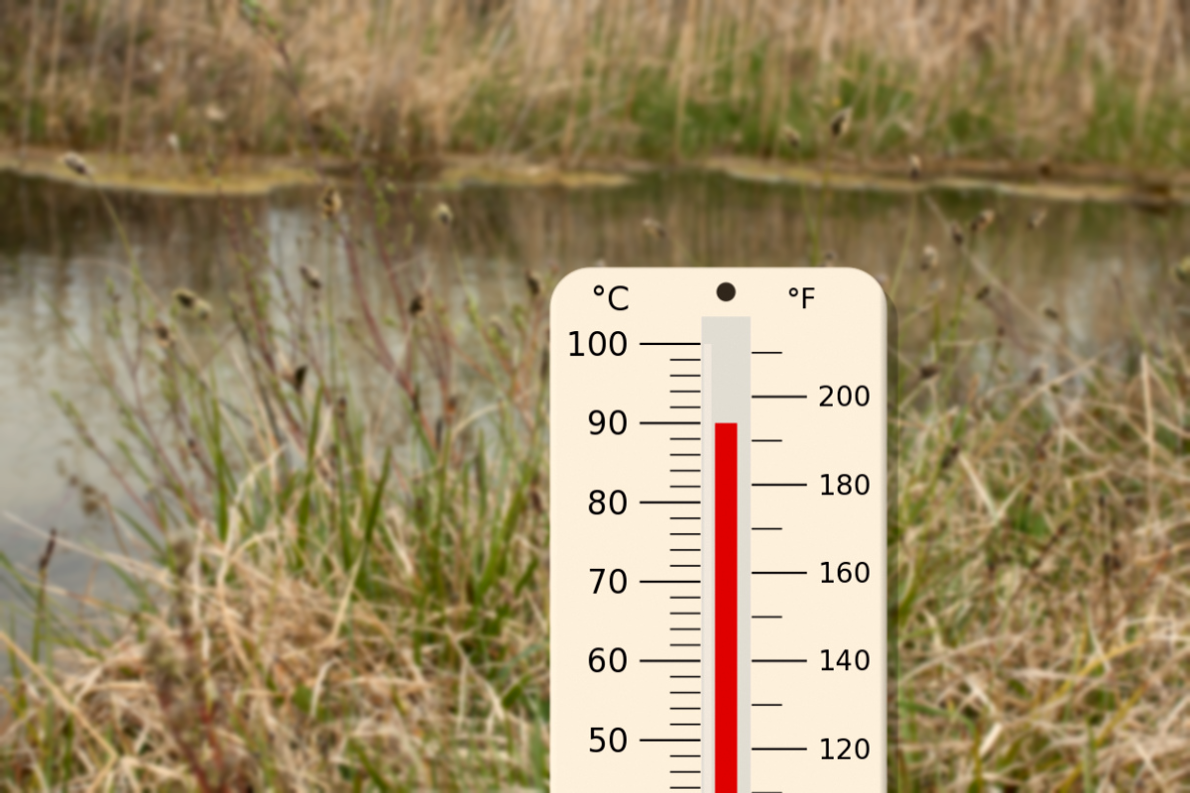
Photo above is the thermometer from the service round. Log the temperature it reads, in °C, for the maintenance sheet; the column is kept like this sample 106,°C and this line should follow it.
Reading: 90,°C
